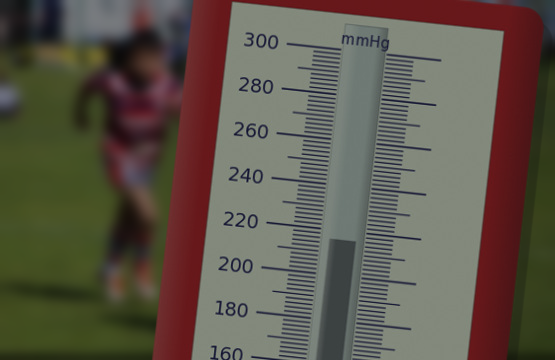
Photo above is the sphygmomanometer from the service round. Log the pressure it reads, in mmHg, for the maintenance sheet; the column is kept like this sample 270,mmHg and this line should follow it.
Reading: 216,mmHg
